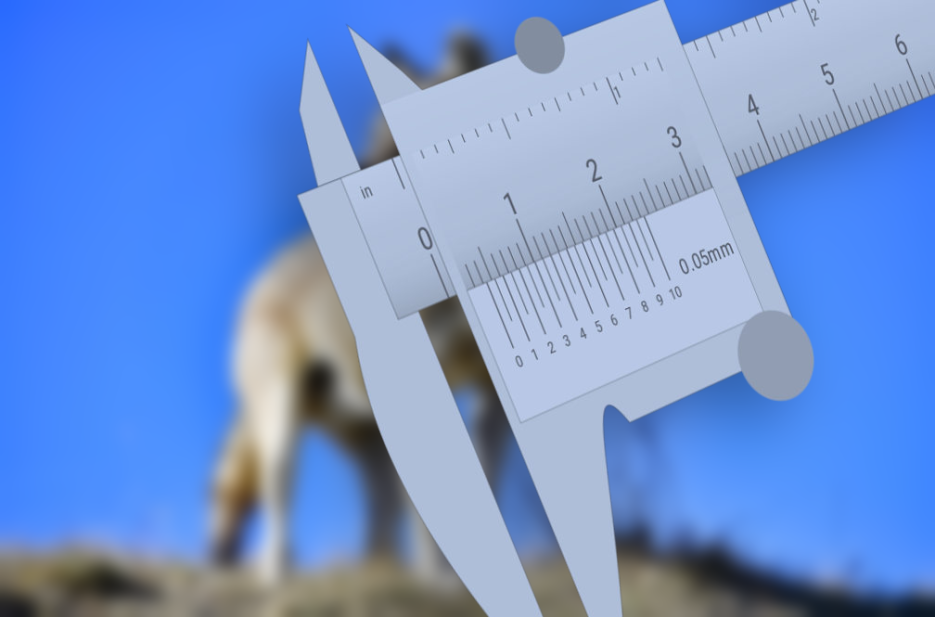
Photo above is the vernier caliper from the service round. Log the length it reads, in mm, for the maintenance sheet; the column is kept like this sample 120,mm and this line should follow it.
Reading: 4.4,mm
